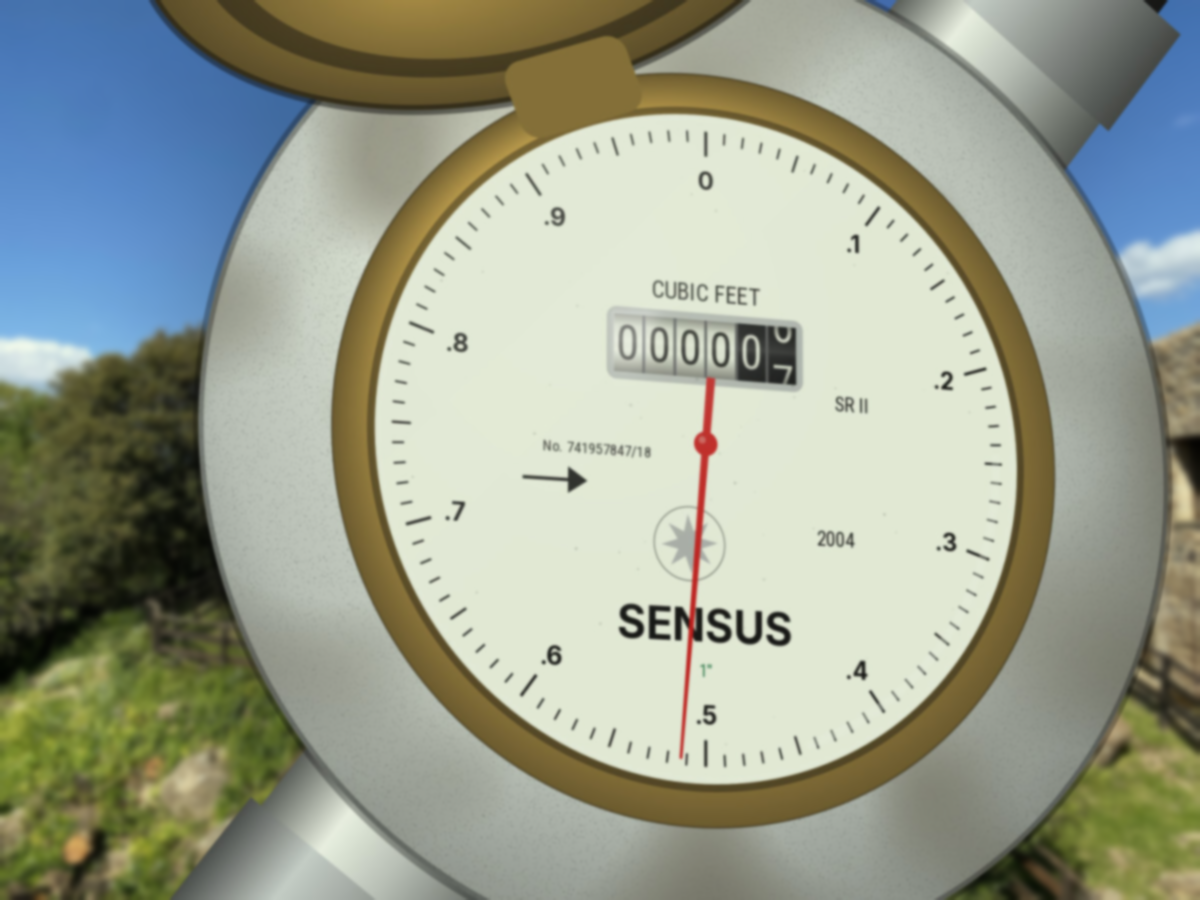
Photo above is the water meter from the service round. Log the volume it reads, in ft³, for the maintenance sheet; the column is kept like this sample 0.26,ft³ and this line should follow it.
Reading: 6.51,ft³
